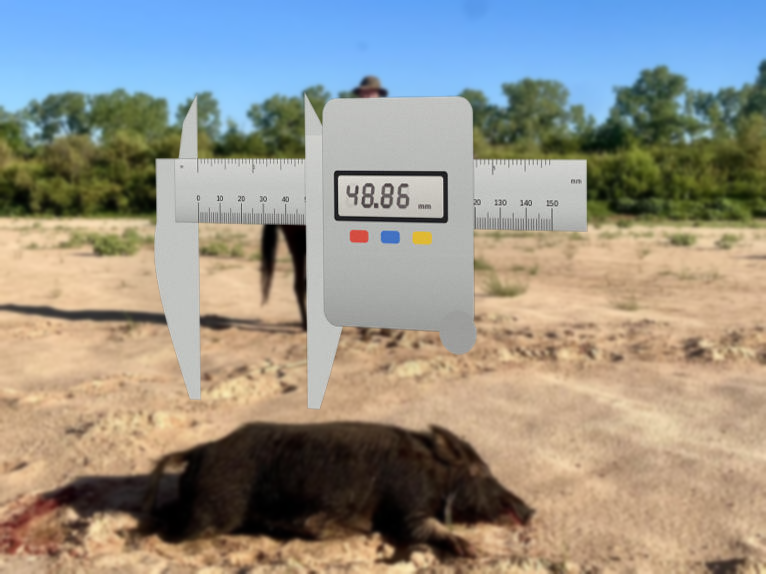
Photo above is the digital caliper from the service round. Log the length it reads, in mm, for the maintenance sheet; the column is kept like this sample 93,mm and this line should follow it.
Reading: 48.86,mm
